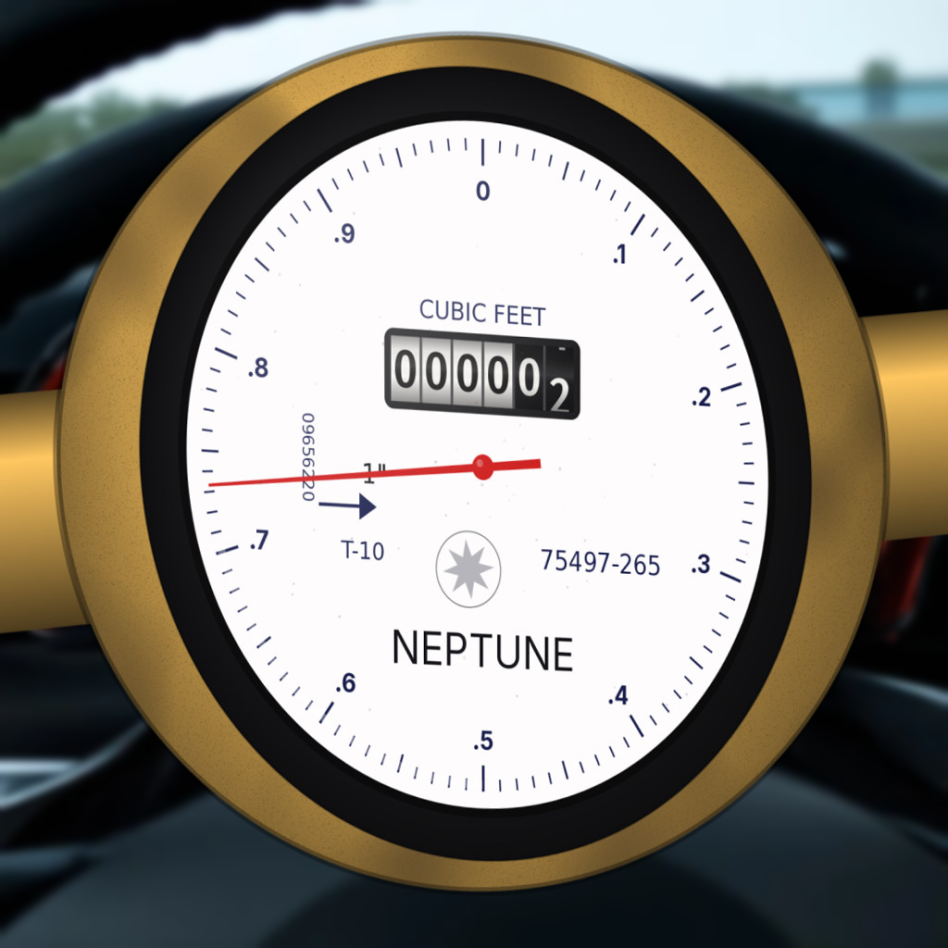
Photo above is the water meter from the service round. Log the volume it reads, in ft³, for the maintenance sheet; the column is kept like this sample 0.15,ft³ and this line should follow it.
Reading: 1.73,ft³
